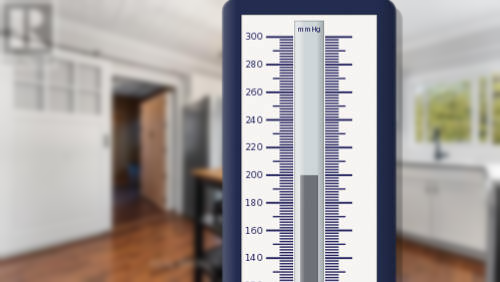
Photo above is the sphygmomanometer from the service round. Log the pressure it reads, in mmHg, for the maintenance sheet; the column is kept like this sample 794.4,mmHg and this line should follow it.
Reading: 200,mmHg
